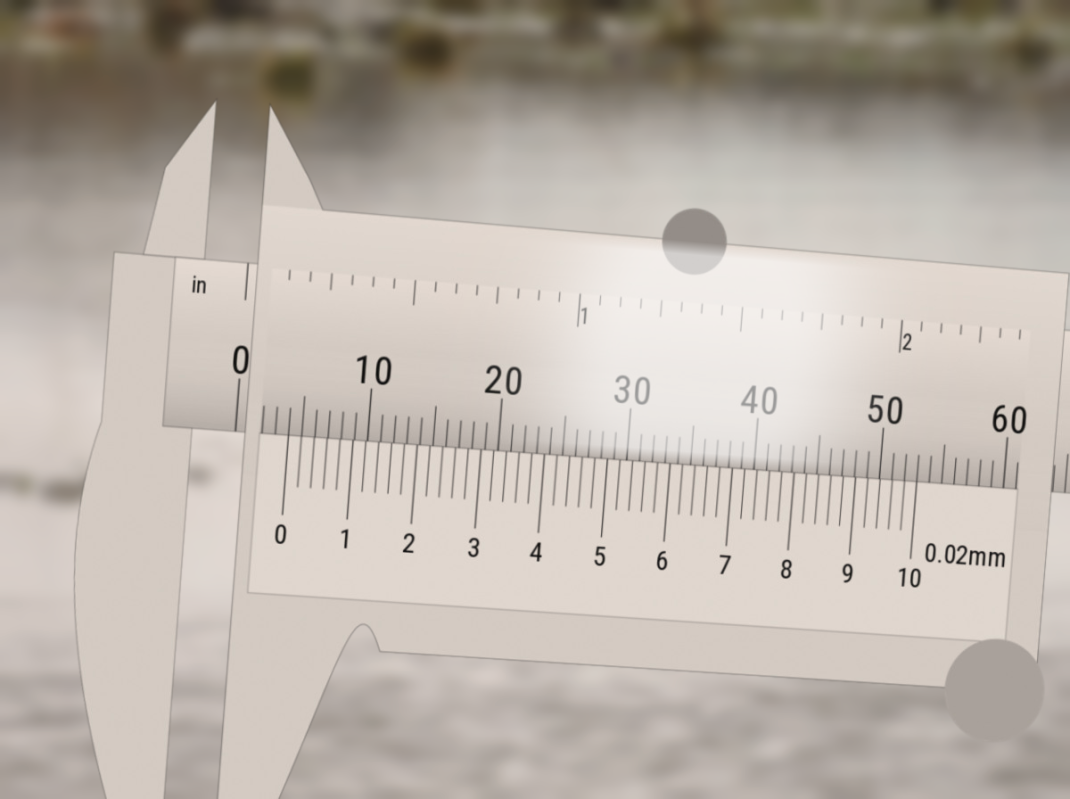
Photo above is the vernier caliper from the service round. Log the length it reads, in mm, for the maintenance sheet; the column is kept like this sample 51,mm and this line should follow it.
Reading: 4.0,mm
